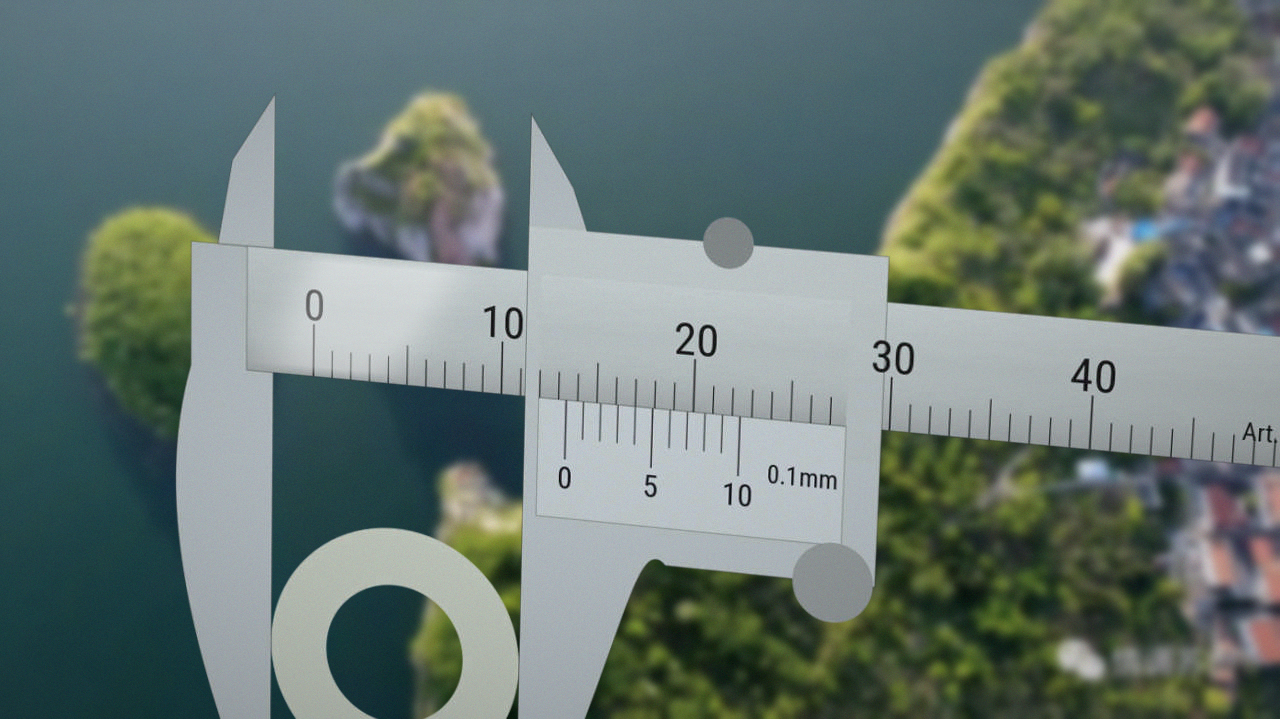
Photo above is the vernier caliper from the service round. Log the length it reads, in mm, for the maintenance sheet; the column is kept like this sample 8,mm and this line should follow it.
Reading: 13.4,mm
